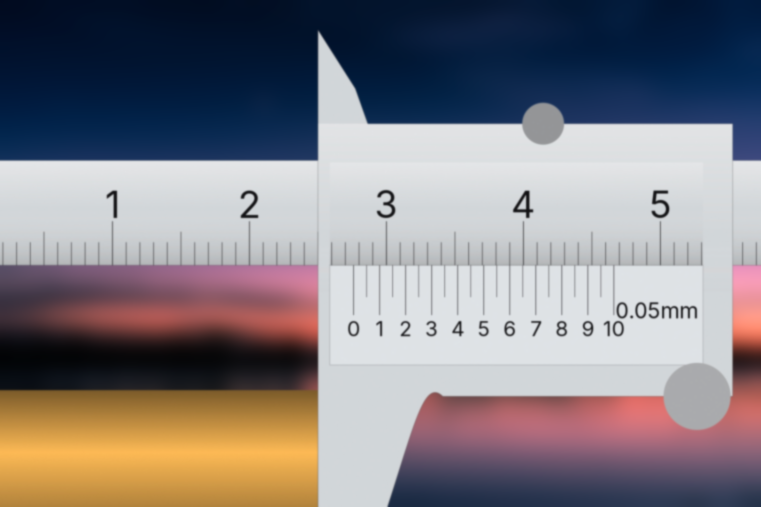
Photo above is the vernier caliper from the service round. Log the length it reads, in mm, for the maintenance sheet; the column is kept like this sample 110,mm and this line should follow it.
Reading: 27.6,mm
